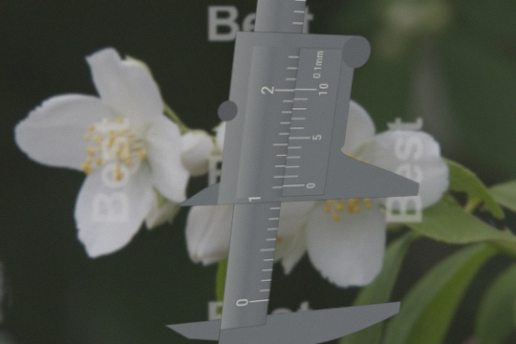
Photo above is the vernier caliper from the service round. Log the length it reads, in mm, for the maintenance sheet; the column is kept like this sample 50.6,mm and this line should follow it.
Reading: 11.1,mm
